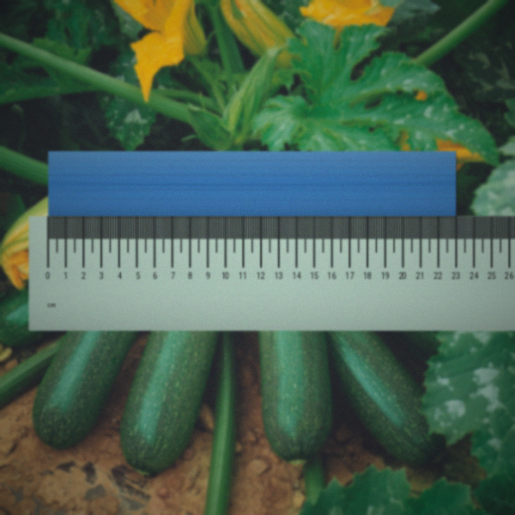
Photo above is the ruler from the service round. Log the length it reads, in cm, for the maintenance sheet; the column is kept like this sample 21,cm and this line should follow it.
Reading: 23,cm
